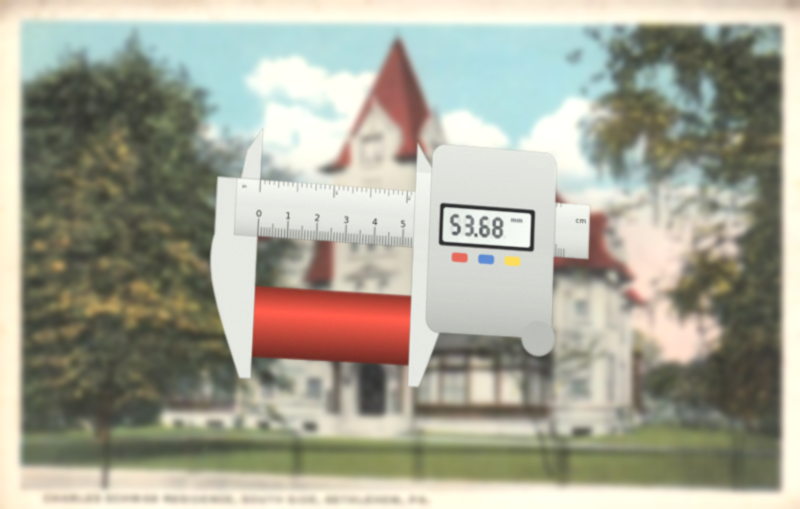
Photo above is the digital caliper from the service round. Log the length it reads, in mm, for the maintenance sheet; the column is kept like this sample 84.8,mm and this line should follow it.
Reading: 53.68,mm
